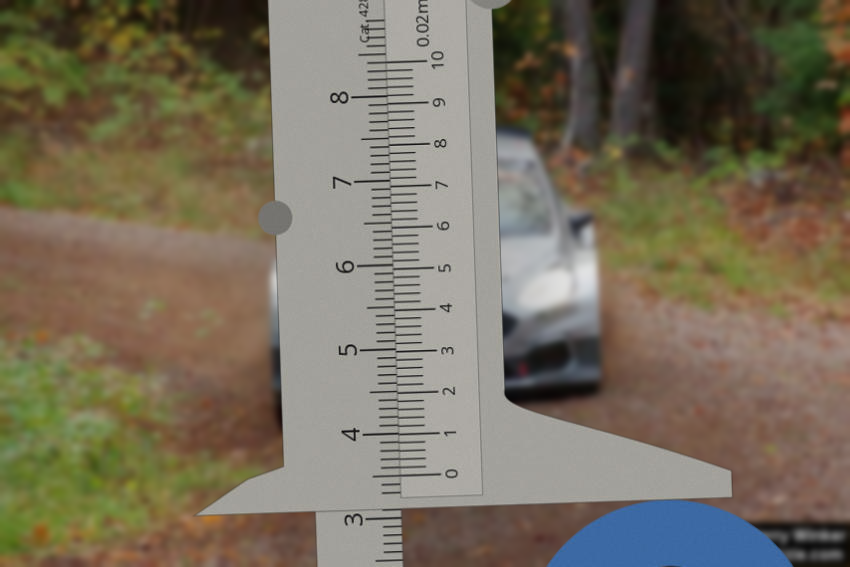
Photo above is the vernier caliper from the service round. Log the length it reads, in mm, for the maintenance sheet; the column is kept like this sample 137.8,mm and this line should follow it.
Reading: 35.0,mm
